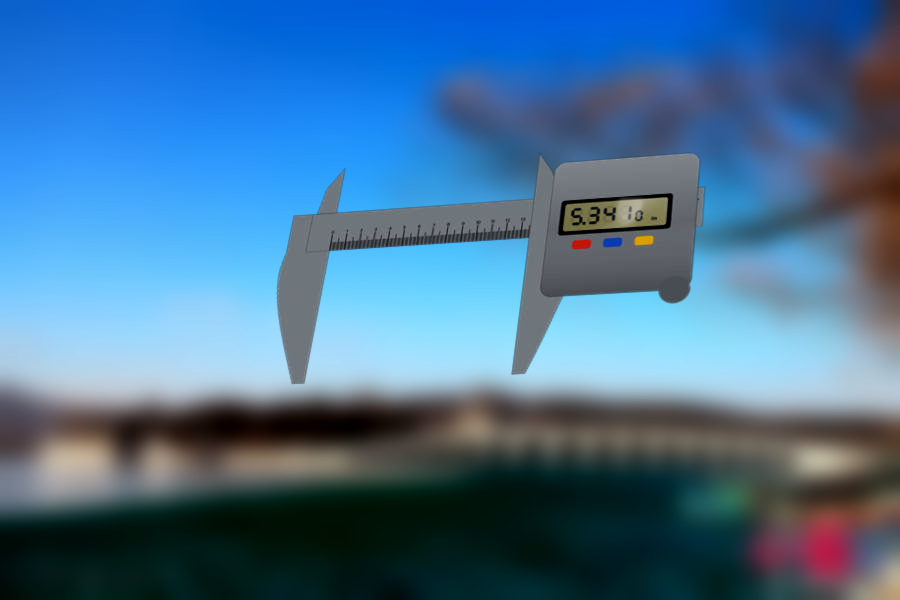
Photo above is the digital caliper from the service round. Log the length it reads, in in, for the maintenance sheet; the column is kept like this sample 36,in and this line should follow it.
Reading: 5.3410,in
